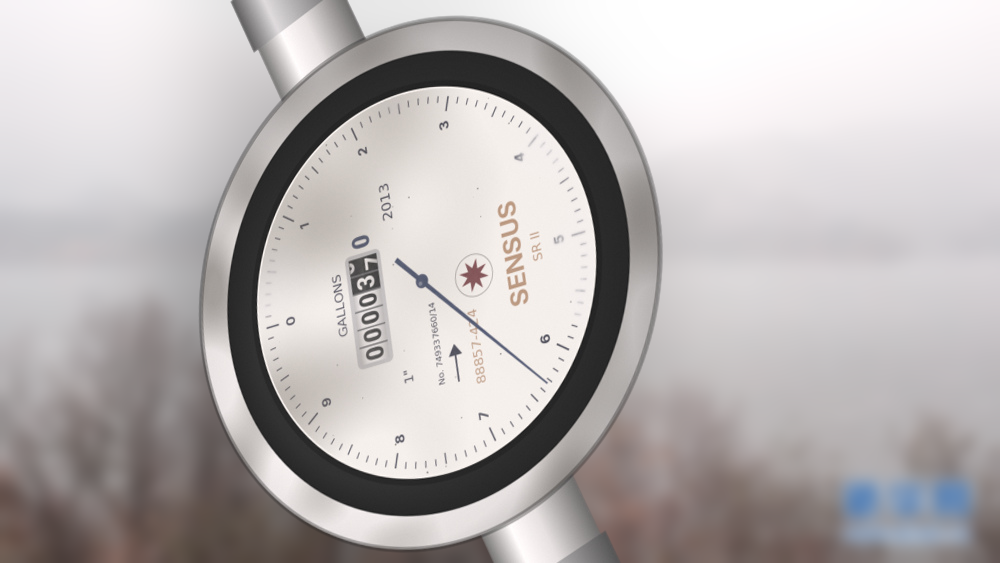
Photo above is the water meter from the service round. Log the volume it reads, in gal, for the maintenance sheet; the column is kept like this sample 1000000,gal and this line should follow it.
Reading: 366.3,gal
